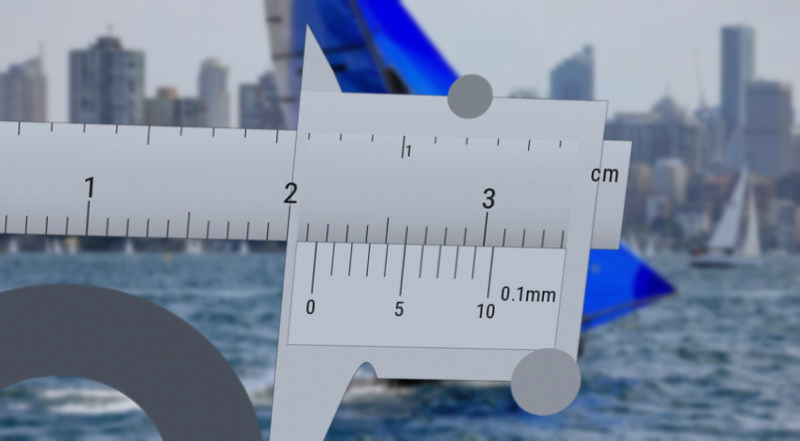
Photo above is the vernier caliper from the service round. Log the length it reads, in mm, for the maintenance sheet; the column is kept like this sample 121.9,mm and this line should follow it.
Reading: 21.5,mm
